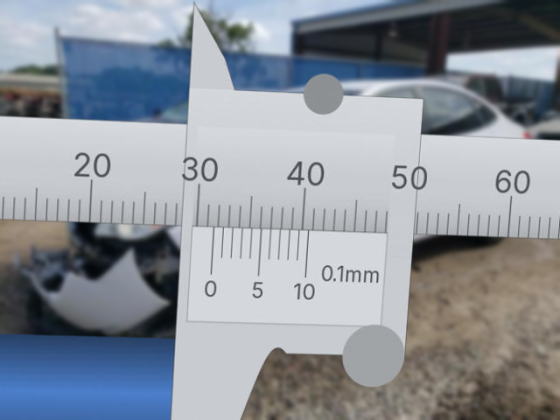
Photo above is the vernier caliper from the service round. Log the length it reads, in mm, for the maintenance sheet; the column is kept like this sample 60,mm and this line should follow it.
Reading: 31.6,mm
